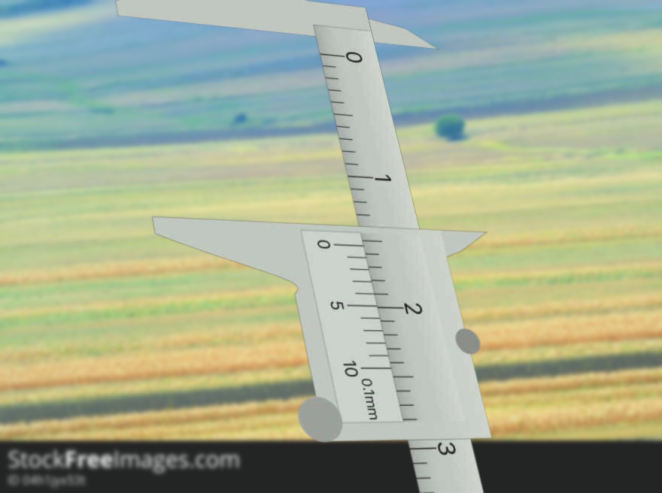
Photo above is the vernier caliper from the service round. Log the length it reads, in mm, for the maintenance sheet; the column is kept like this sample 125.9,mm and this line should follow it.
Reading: 15.4,mm
